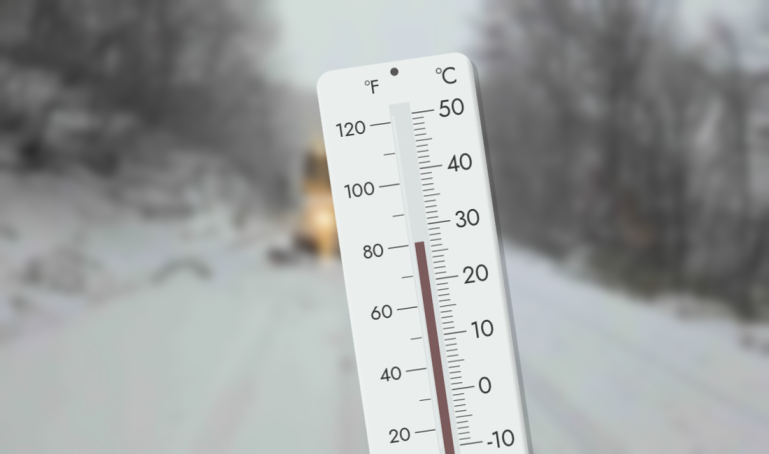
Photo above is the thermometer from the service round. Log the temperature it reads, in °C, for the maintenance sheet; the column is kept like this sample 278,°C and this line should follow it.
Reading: 27,°C
